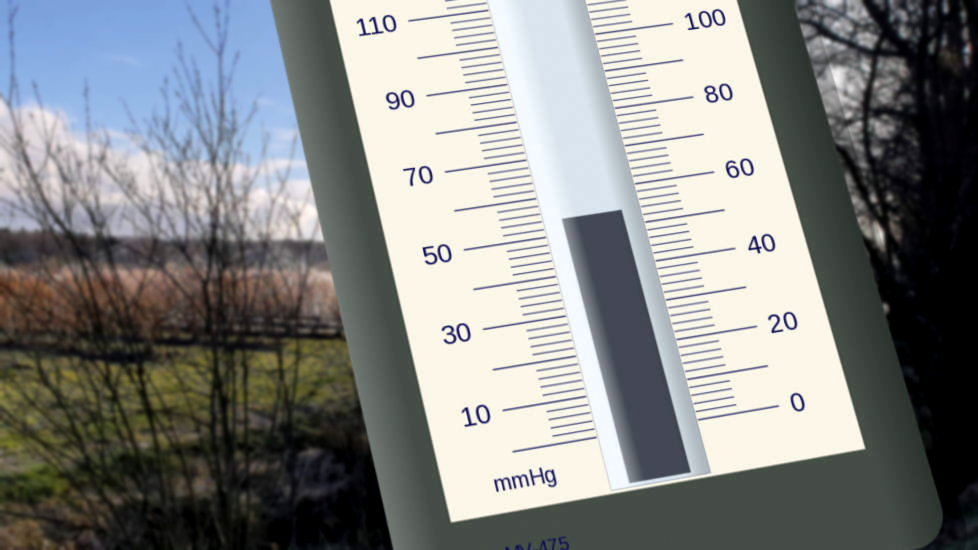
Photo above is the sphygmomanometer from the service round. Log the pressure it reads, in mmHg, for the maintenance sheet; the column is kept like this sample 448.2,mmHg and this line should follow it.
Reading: 54,mmHg
